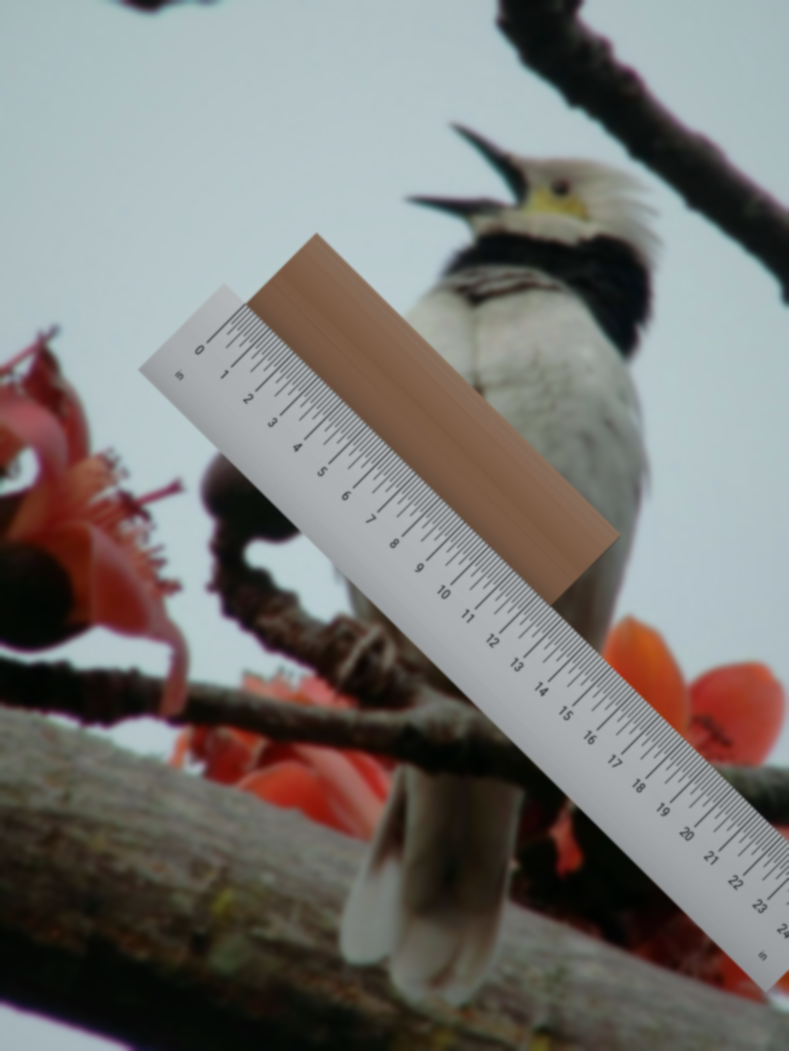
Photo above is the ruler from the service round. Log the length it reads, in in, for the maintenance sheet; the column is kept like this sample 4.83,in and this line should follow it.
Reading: 12.5,in
